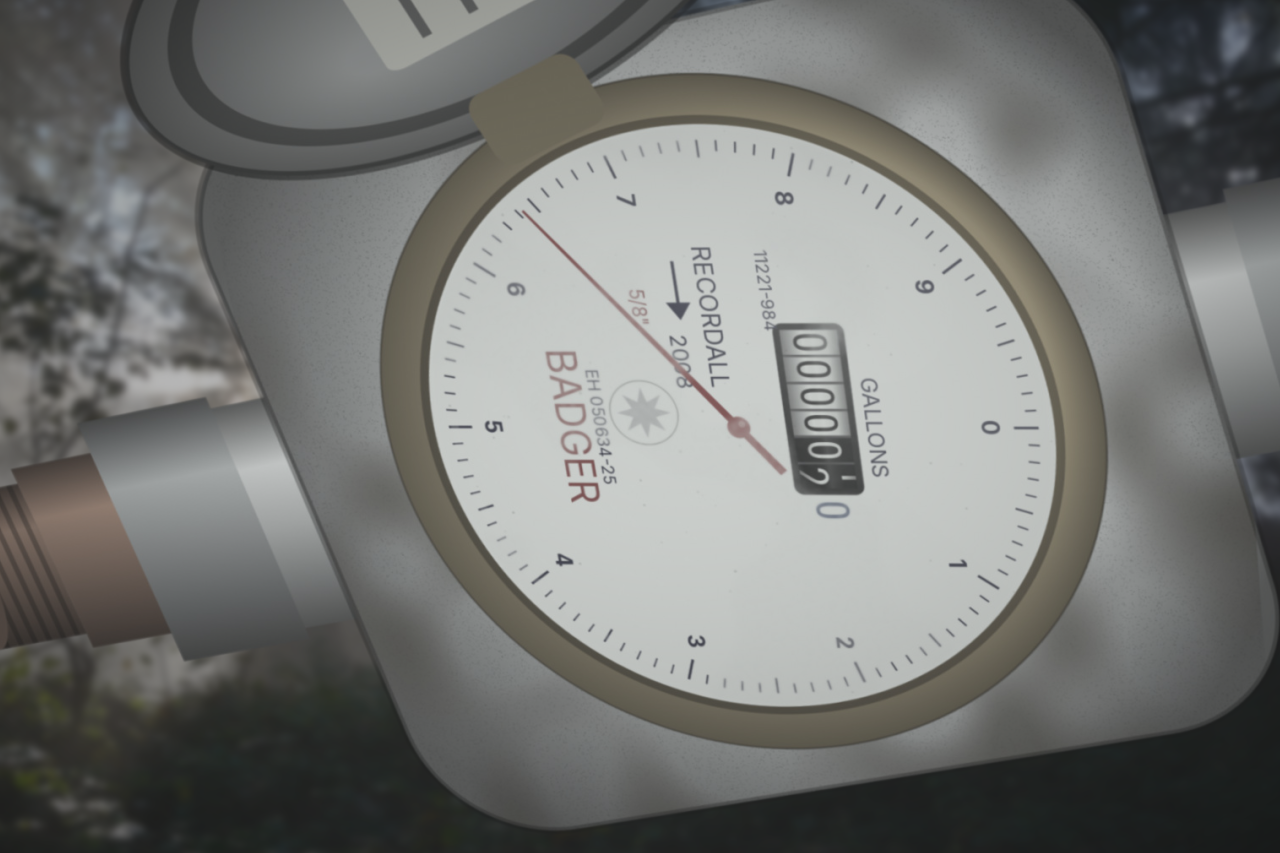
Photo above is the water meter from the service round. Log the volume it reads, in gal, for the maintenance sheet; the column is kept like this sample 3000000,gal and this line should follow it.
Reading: 16.4,gal
